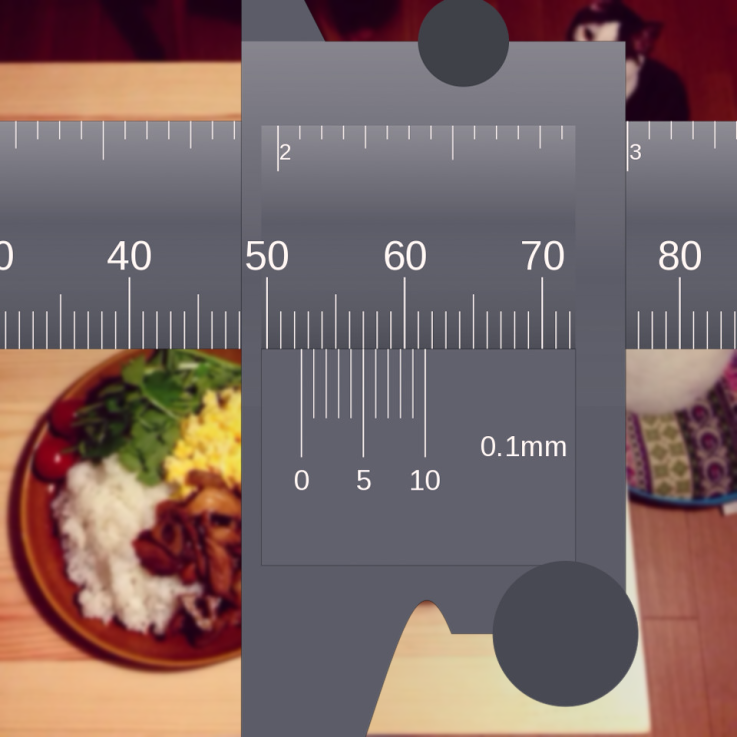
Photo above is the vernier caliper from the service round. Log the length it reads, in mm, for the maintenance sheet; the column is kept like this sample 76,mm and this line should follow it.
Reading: 52.5,mm
